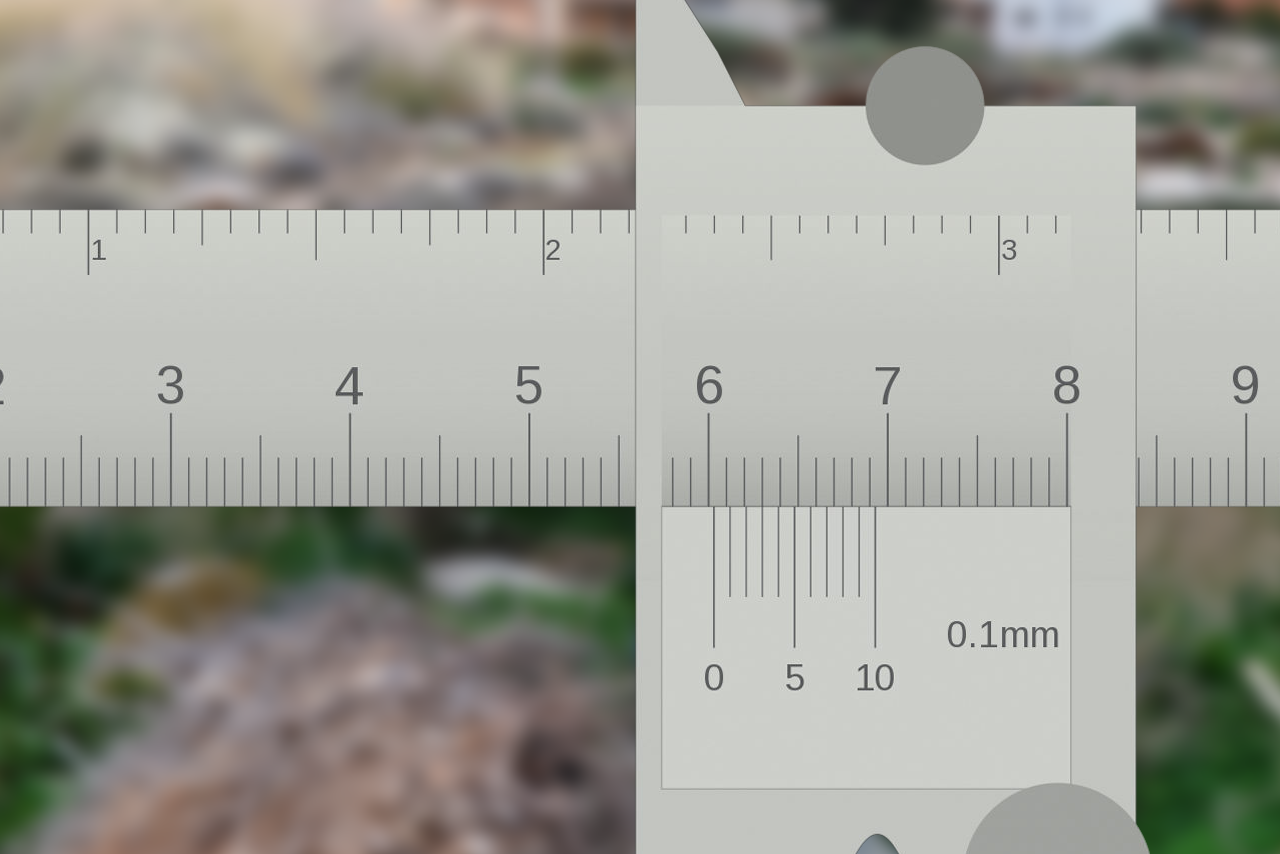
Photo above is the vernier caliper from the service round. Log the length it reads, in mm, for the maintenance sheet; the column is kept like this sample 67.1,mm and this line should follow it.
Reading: 60.3,mm
